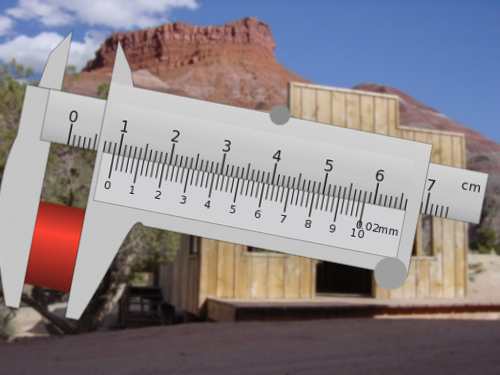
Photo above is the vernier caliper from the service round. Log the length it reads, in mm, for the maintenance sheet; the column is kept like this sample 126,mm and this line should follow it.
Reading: 9.0,mm
